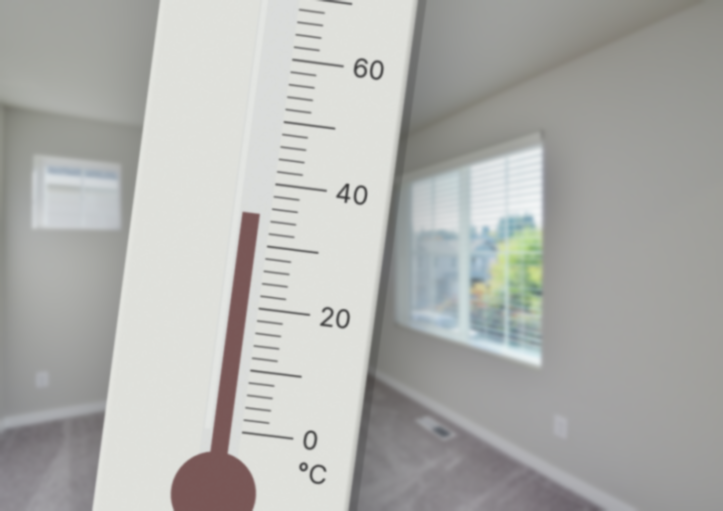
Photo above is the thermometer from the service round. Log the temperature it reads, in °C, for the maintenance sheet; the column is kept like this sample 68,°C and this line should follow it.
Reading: 35,°C
